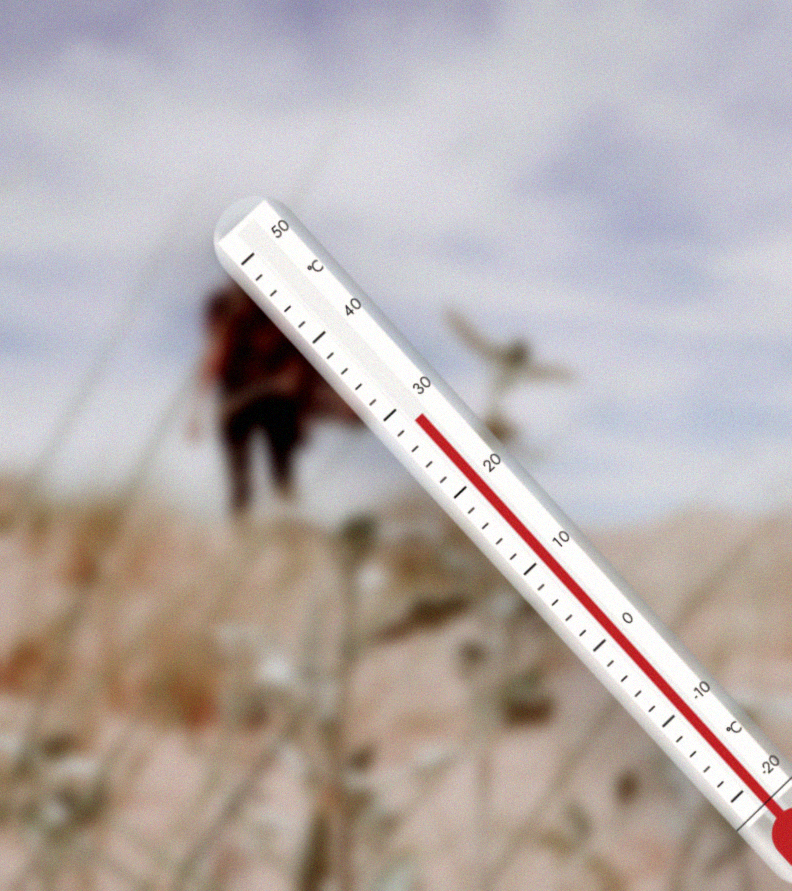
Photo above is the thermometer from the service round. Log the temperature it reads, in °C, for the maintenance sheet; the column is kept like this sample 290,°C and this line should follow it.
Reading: 28,°C
